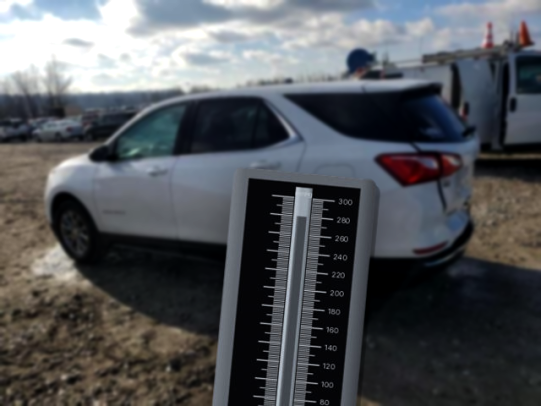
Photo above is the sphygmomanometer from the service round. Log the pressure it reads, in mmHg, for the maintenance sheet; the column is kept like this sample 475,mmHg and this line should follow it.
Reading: 280,mmHg
